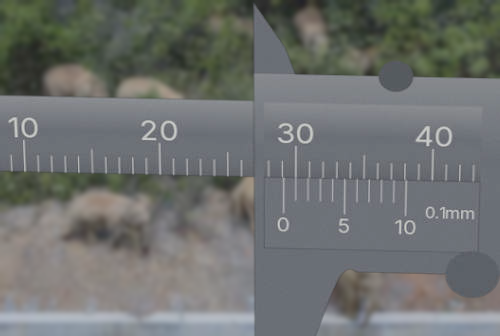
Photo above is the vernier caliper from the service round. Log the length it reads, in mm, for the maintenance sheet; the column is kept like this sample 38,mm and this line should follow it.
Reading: 29.1,mm
